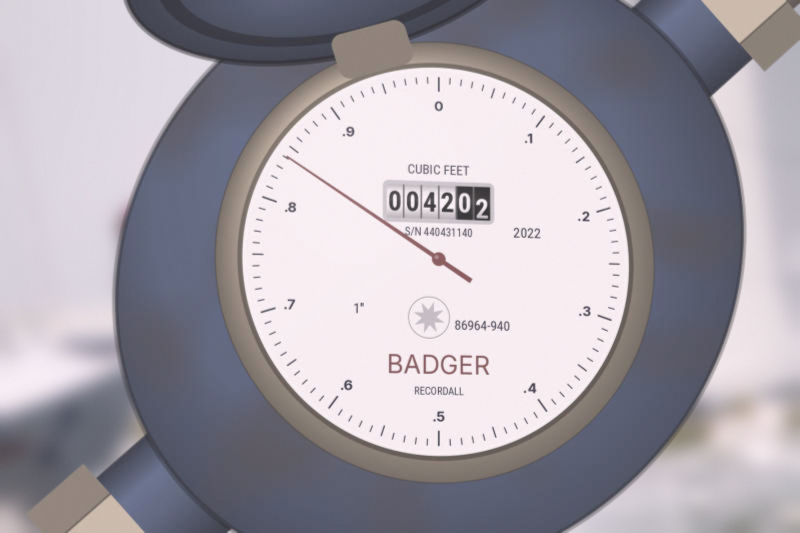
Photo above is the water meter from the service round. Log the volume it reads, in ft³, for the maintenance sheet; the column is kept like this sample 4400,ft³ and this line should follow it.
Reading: 4201.84,ft³
